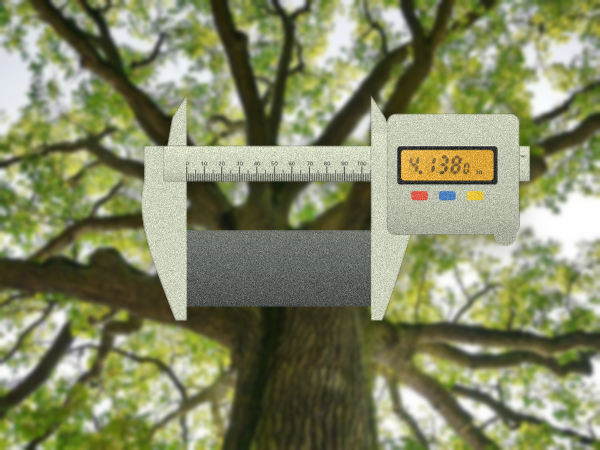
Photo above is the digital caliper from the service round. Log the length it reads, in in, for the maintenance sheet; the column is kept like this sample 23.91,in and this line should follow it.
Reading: 4.1380,in
